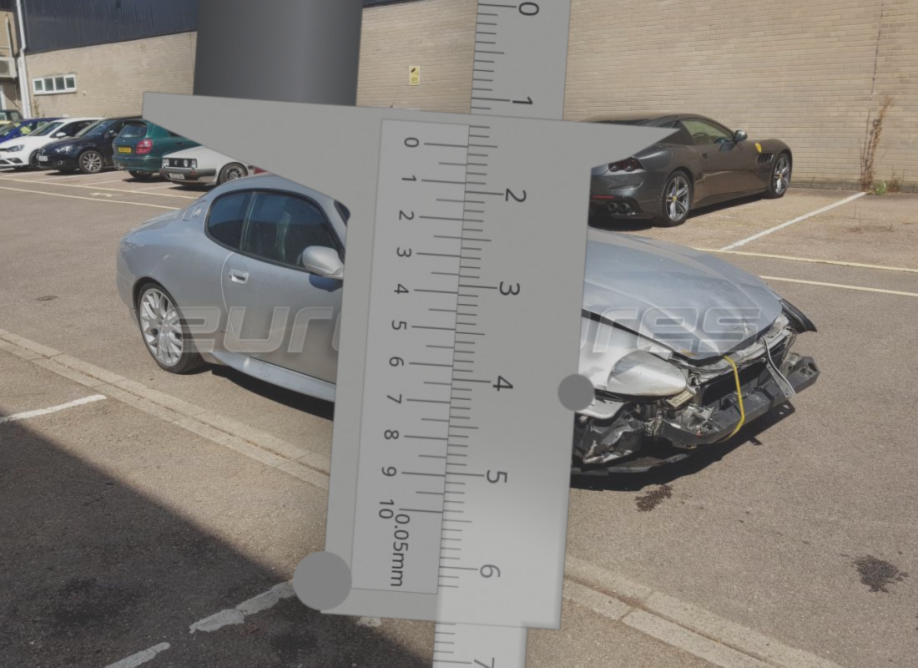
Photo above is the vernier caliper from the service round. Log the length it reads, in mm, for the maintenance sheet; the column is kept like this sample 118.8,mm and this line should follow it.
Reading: 15.2,mm
